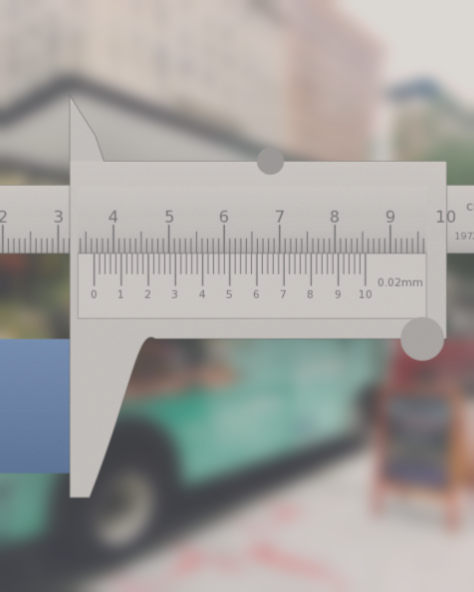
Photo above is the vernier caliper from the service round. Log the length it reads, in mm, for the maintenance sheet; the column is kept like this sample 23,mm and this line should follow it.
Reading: 36.5,mm
